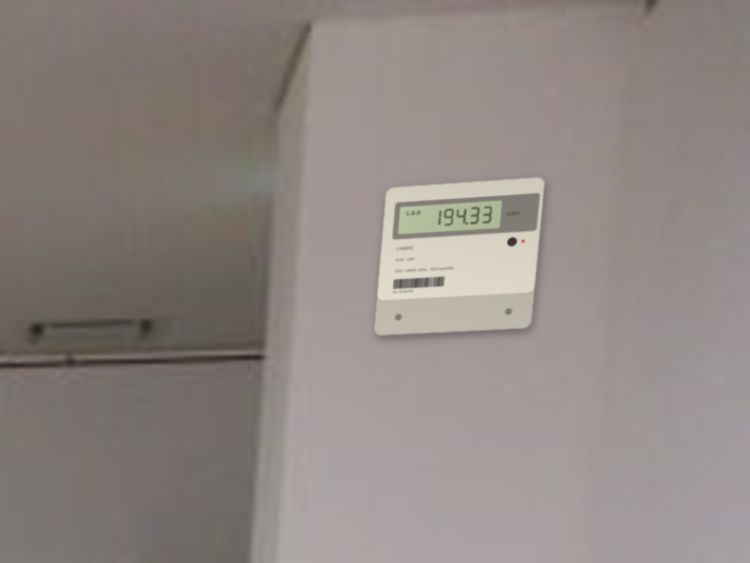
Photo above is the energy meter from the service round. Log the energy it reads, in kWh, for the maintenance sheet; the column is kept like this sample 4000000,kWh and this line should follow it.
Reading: 194.33,kWh
